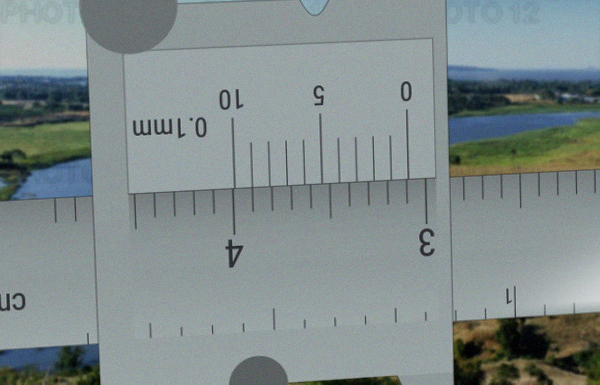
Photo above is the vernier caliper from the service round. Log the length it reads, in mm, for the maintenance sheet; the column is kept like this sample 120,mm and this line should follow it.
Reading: 30.9,mm
